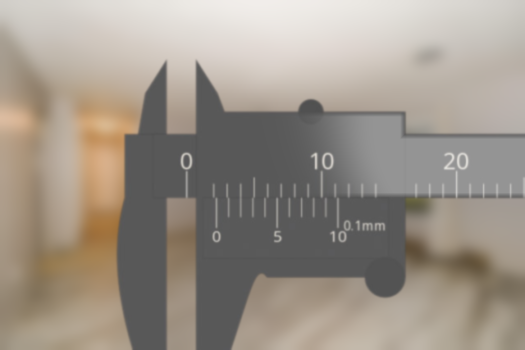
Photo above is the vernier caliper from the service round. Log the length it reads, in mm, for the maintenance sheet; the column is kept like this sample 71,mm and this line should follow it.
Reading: 2.2,mm
